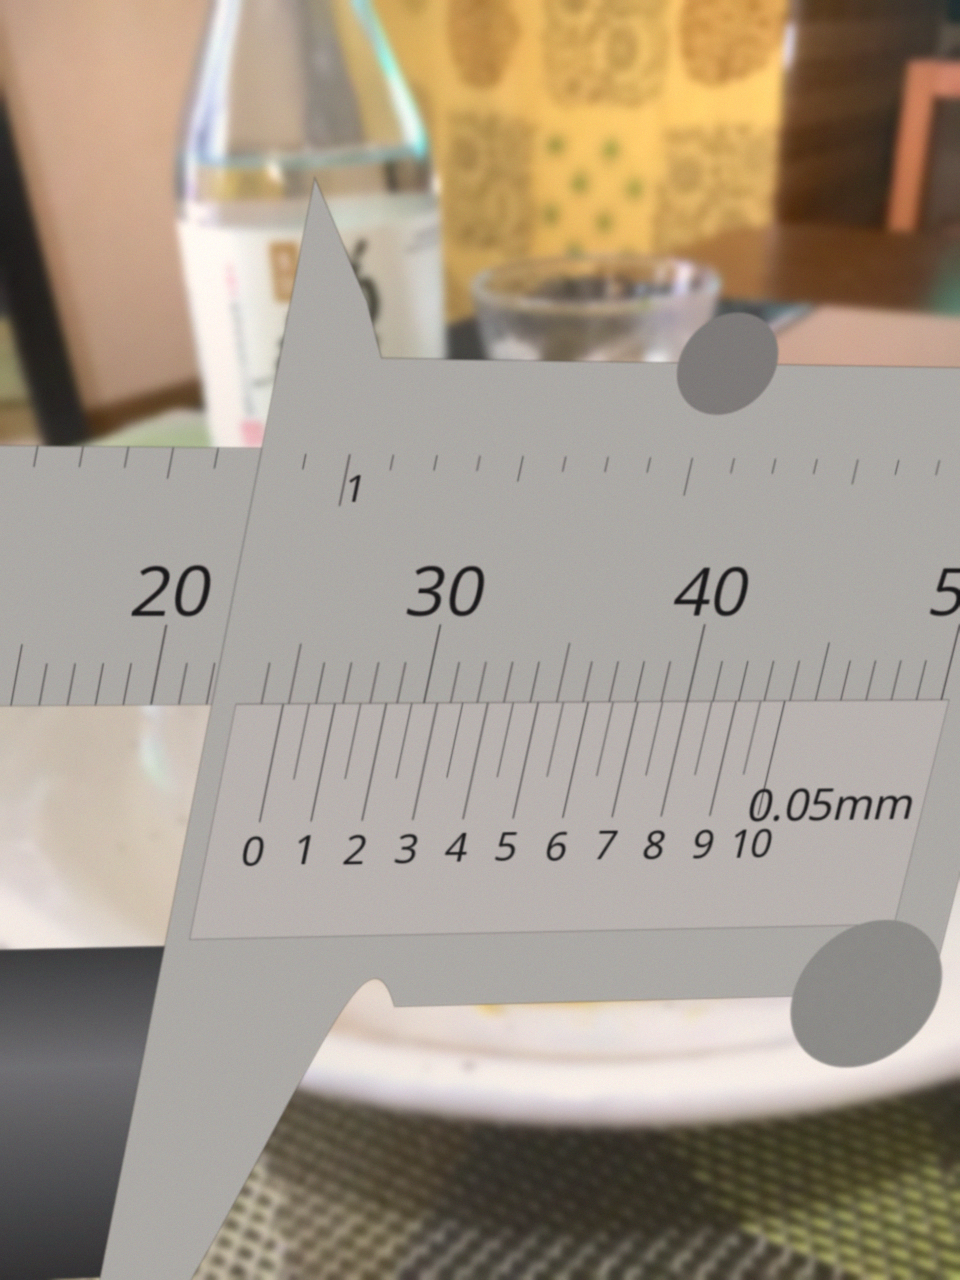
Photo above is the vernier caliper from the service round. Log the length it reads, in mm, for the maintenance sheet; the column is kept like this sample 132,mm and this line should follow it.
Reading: 24.8,mm
